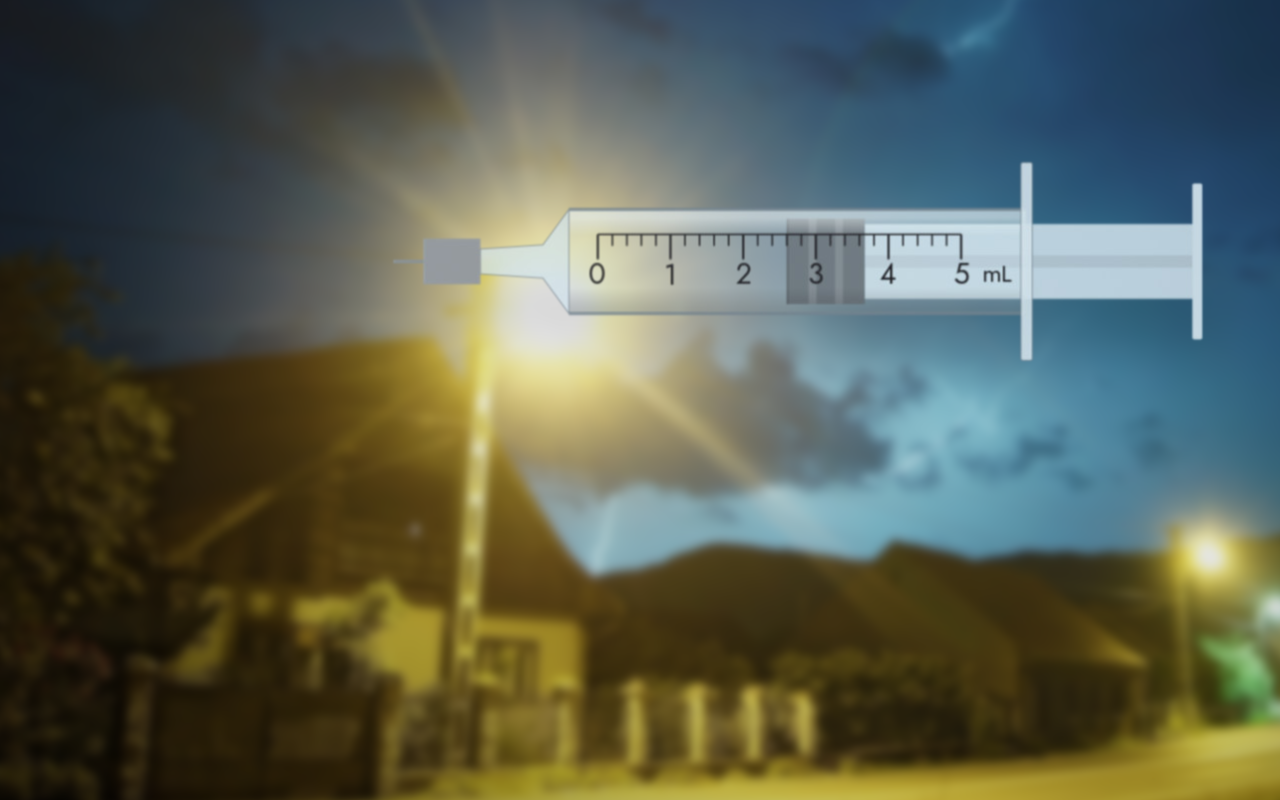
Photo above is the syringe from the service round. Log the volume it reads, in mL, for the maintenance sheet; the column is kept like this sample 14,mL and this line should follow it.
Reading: 2.6,mL
